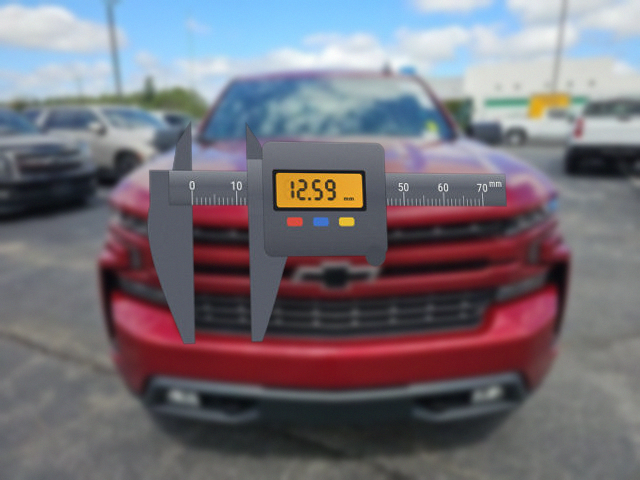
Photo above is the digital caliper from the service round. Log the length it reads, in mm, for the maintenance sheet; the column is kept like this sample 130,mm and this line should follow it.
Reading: 12.59,mm
